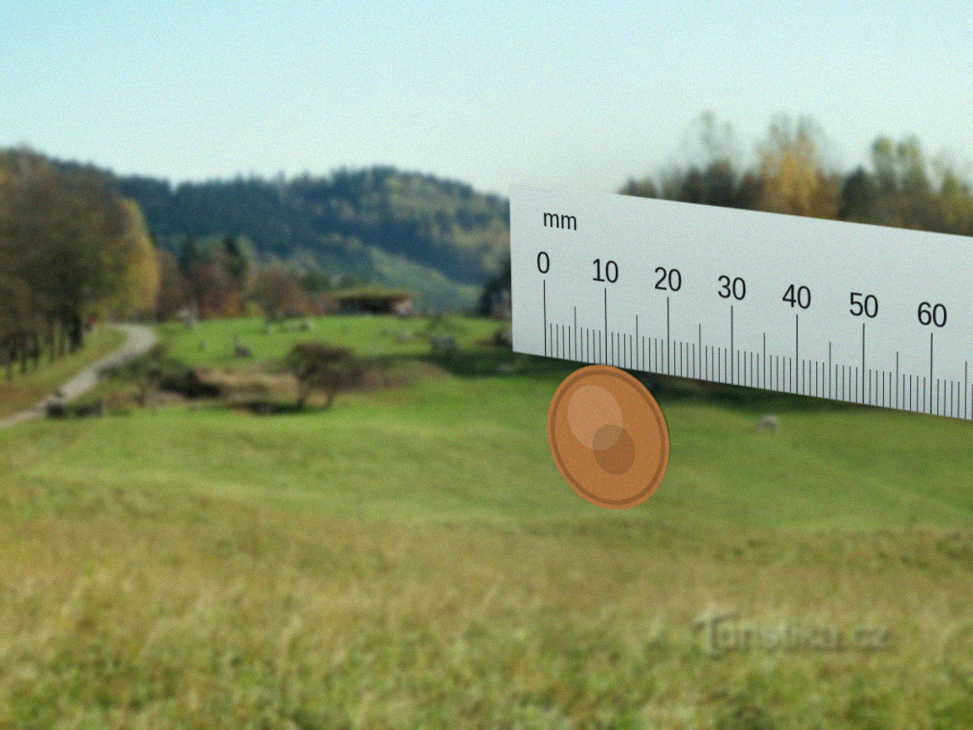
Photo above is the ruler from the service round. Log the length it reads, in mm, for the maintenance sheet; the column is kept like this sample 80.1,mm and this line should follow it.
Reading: 20,mm
